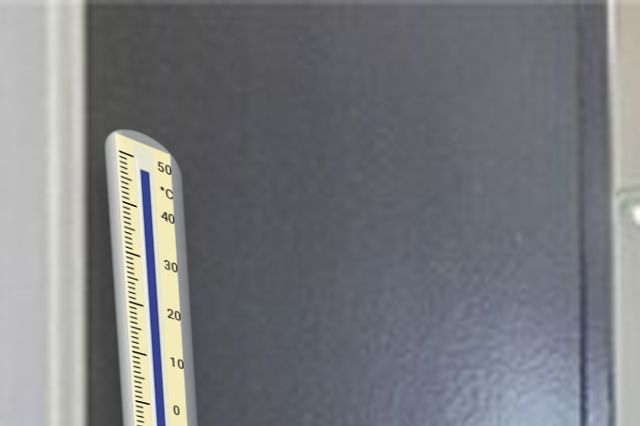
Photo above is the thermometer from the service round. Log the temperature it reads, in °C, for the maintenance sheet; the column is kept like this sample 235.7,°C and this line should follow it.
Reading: 48,°C
